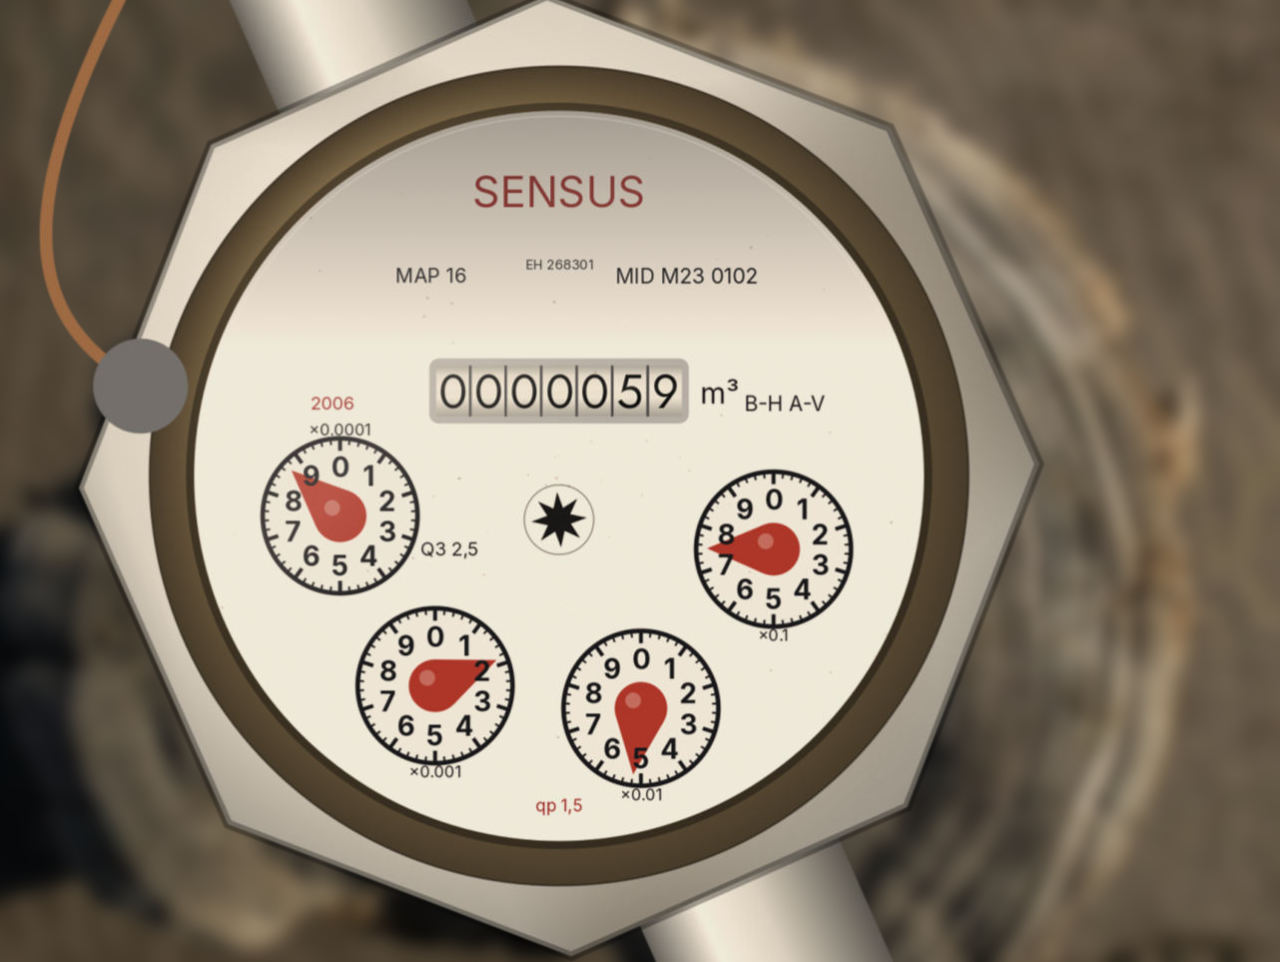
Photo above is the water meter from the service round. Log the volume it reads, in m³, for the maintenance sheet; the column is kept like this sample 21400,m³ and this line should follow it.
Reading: 59.7518,m³
